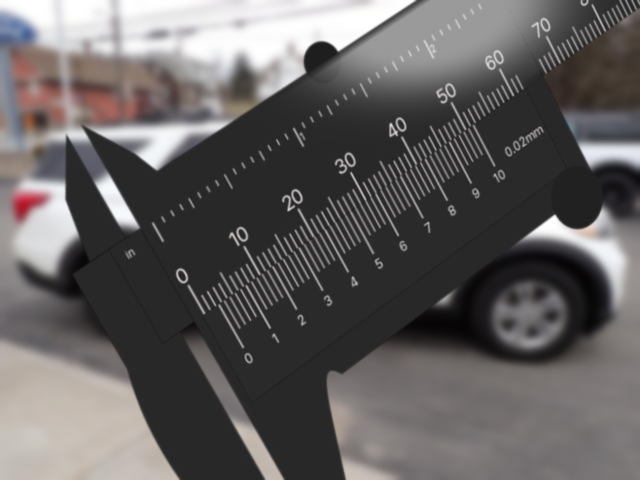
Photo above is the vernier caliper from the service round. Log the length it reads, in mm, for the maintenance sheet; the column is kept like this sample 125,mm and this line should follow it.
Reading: 2.5,mm
